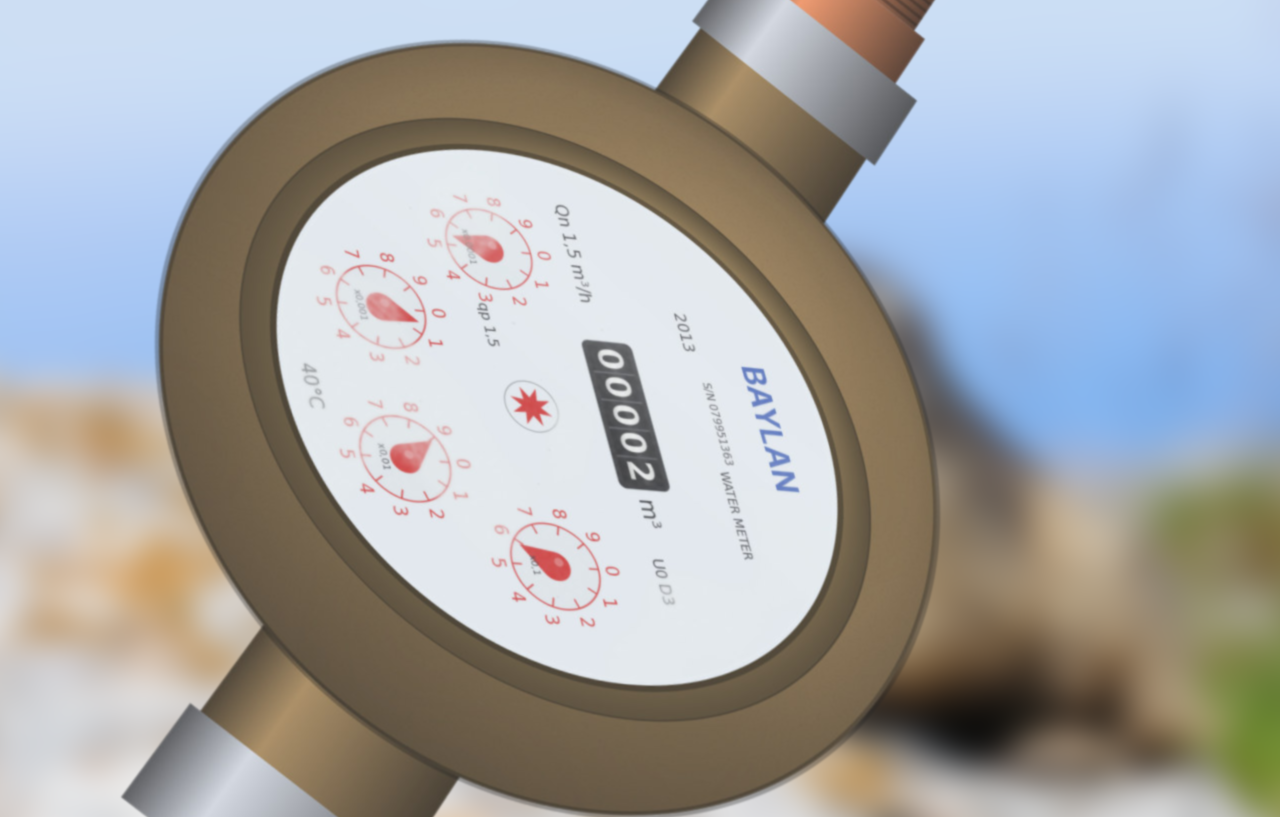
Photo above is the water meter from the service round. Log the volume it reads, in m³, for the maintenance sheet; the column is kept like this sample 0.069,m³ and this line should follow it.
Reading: 2.5905,m³
